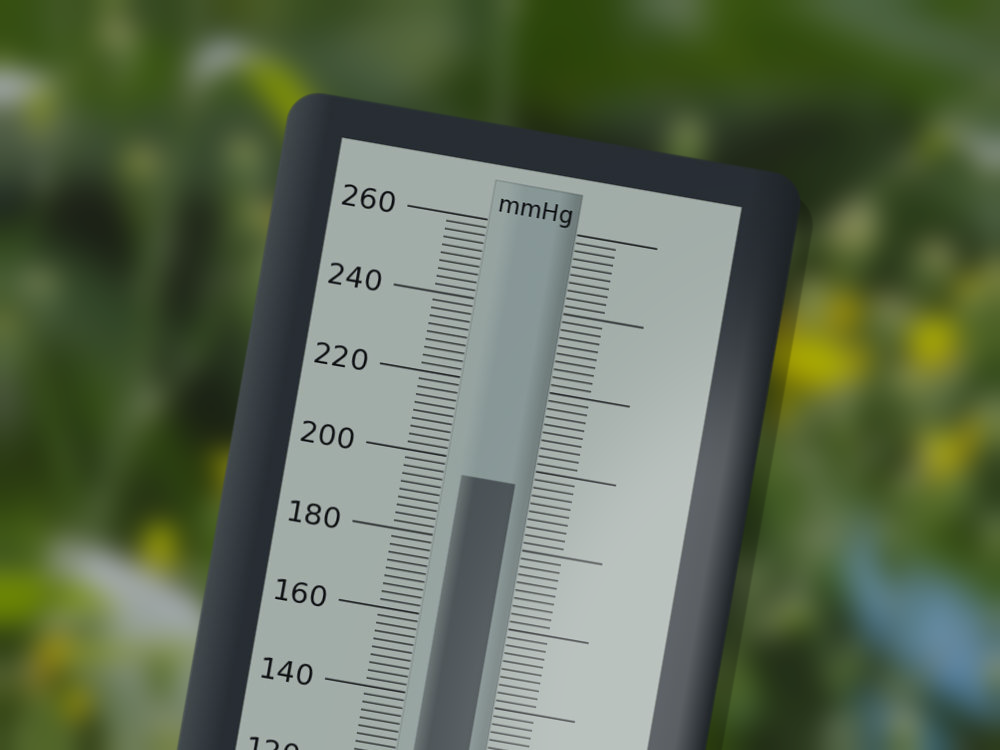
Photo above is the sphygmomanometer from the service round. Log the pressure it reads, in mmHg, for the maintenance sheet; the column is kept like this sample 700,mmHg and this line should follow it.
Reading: 196,mmHg
